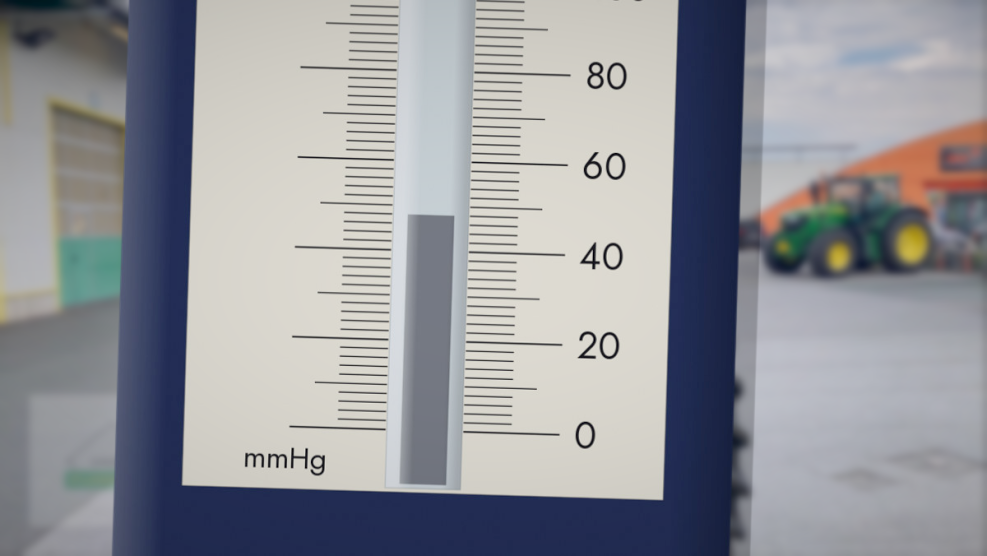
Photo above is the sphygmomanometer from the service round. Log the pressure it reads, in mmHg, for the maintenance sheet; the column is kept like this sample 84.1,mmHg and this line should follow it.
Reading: 48,mmHg
